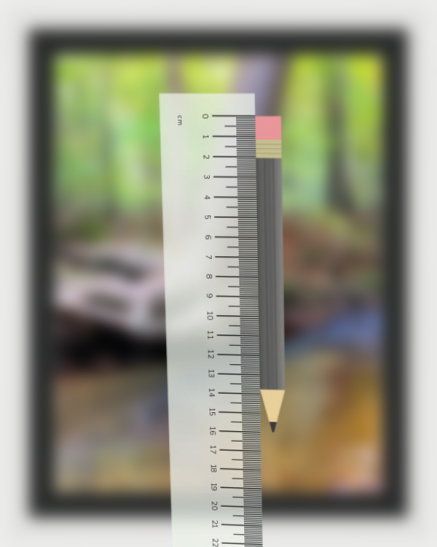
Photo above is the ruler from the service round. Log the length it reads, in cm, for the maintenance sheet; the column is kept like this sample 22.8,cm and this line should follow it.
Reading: 16,cm
